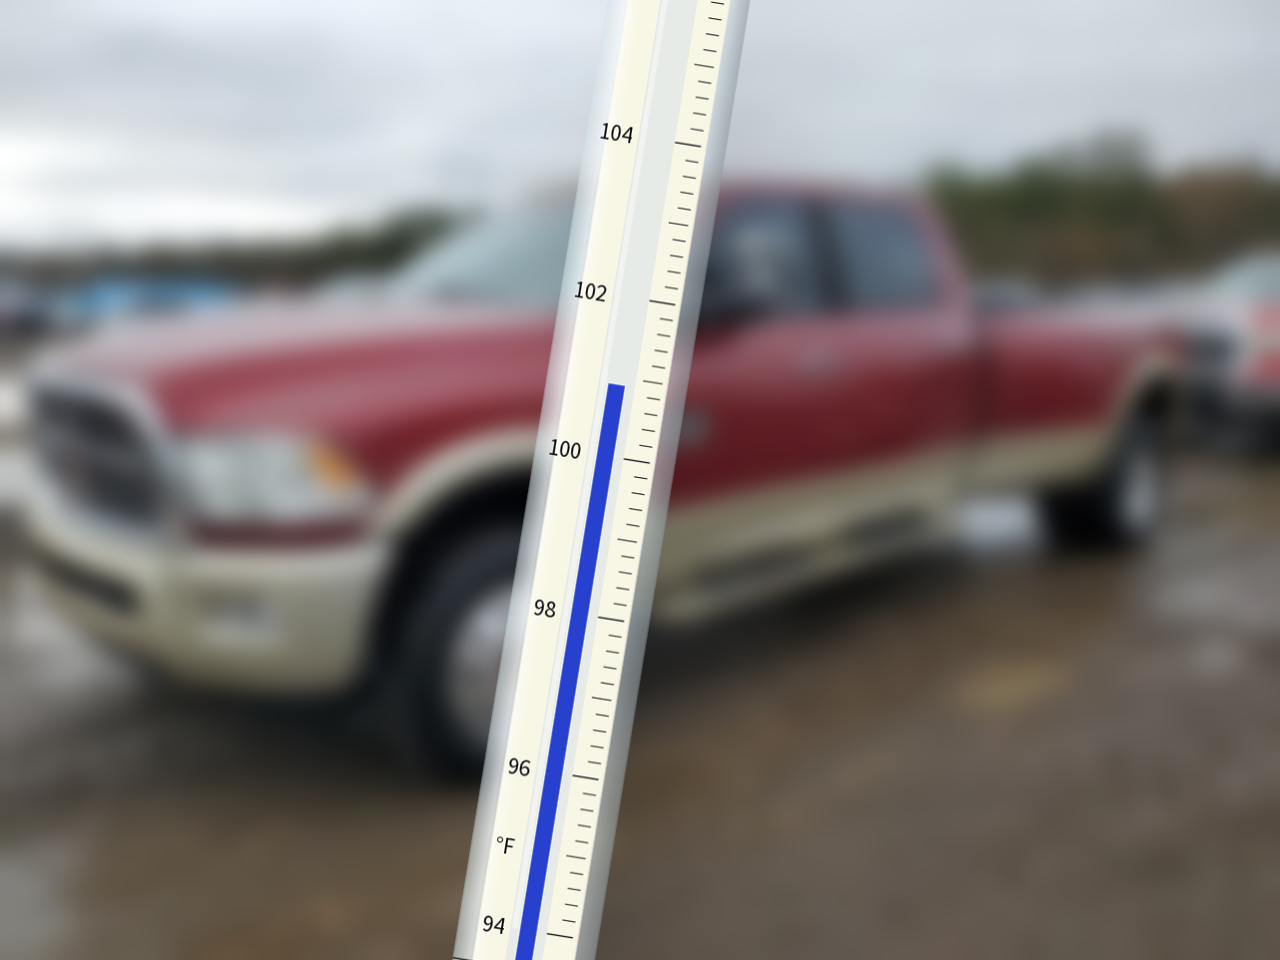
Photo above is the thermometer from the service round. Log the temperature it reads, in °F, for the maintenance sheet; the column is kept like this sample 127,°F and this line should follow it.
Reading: 100.9,°F
